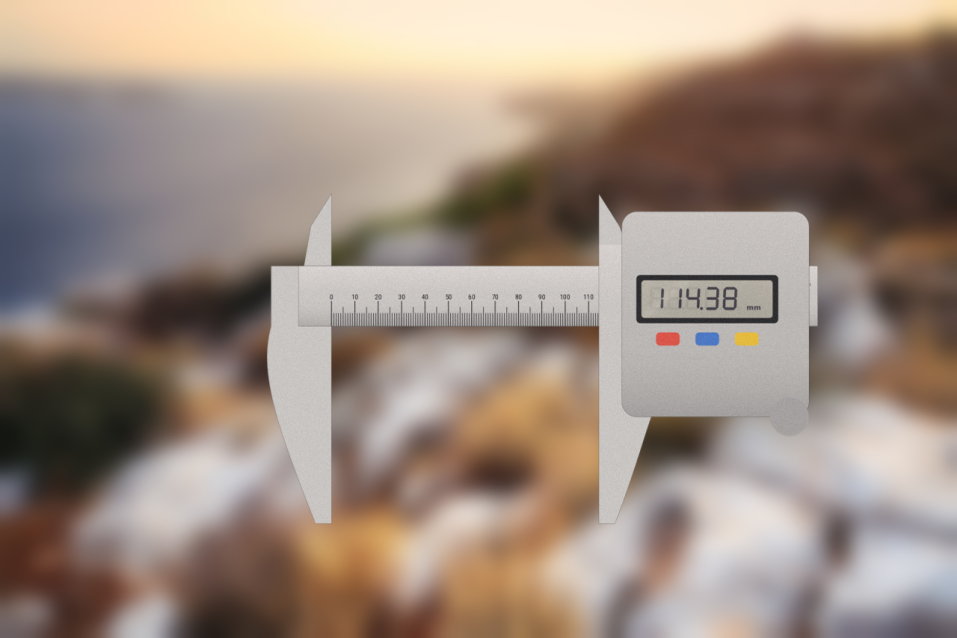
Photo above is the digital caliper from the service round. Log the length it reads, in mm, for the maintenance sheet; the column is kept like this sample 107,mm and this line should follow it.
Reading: 114.38,mm
